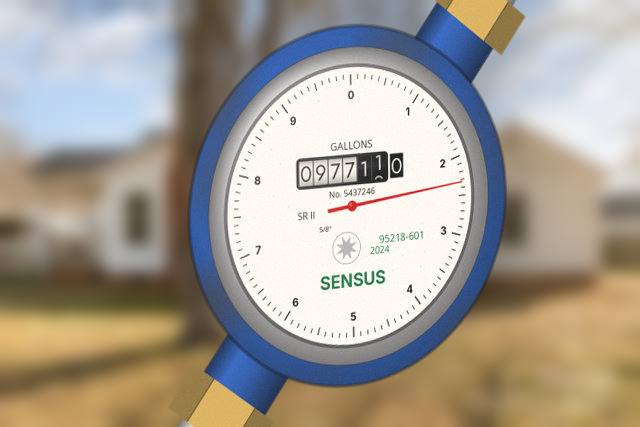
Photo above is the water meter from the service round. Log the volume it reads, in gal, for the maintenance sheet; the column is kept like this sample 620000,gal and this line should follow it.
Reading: 977112.3,gal
